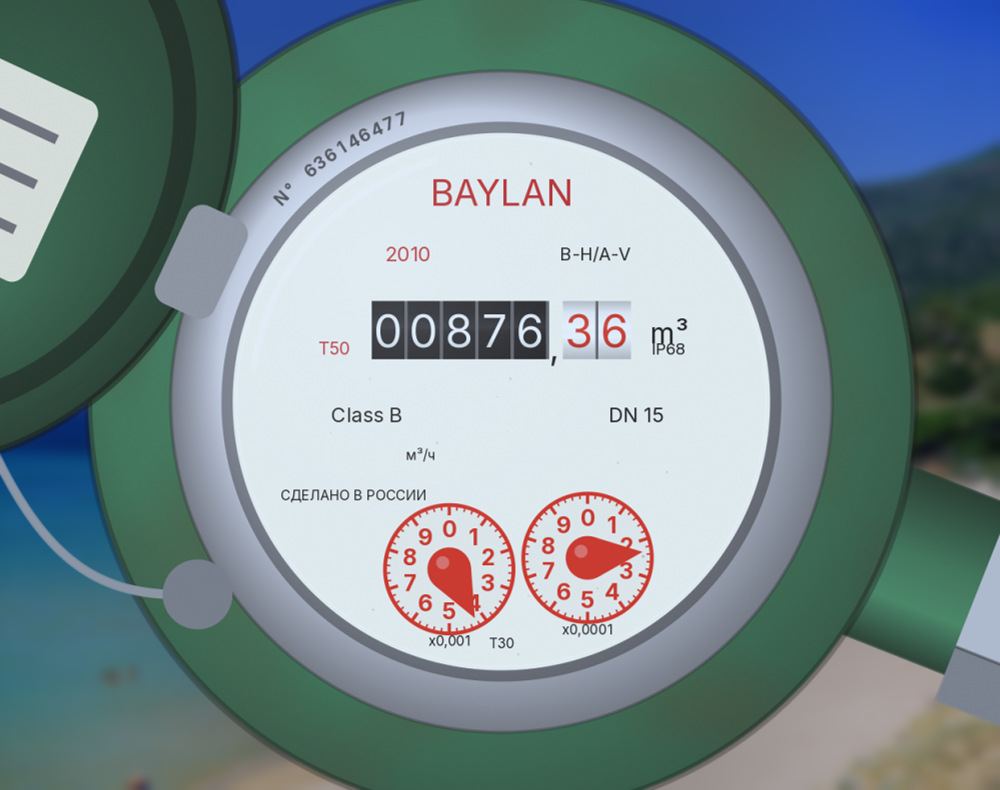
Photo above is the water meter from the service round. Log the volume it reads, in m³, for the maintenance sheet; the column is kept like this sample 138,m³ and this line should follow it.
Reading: 876.3642,m³
